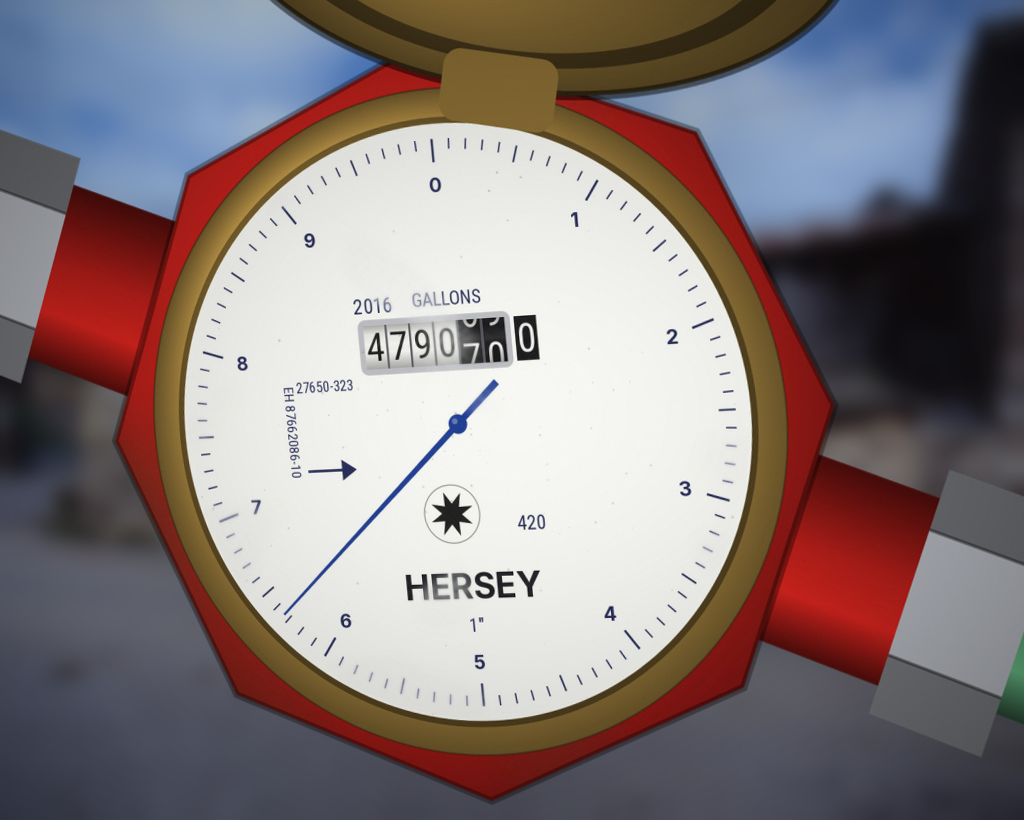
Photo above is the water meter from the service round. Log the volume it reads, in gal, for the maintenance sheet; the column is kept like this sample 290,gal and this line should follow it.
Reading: 4790696.3,gal
